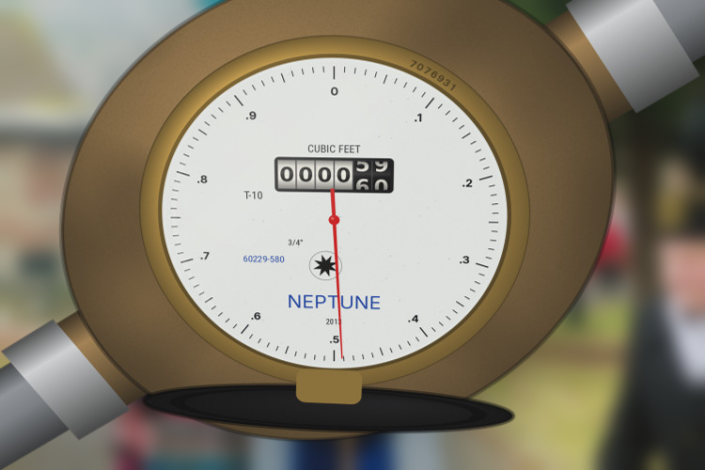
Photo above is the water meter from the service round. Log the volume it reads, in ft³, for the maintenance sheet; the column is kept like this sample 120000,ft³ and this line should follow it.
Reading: 59.49,ft³
